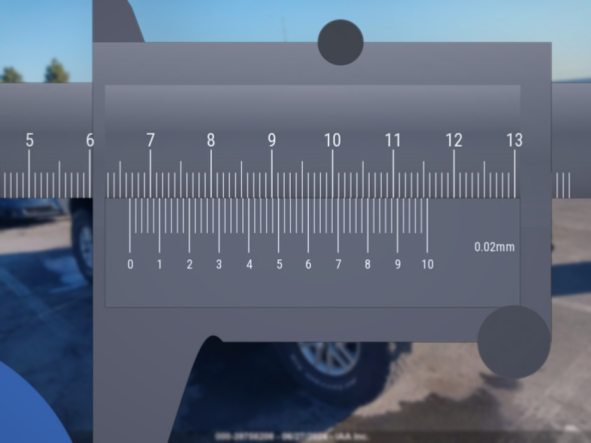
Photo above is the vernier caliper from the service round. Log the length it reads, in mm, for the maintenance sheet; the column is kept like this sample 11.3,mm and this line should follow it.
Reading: 66.6,mm
